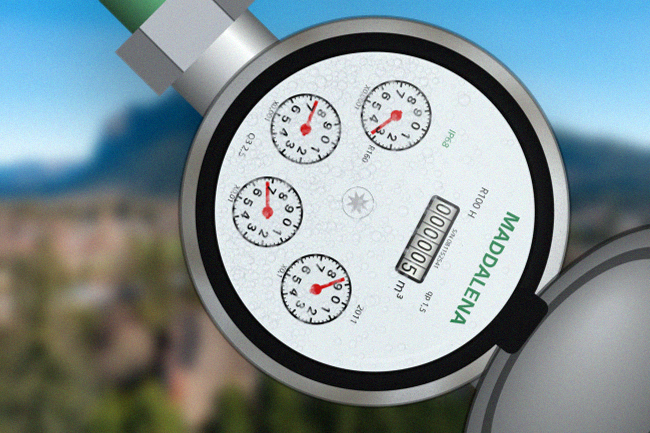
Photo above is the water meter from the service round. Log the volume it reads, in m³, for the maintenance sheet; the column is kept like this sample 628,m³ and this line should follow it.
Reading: 4.8673,m³
